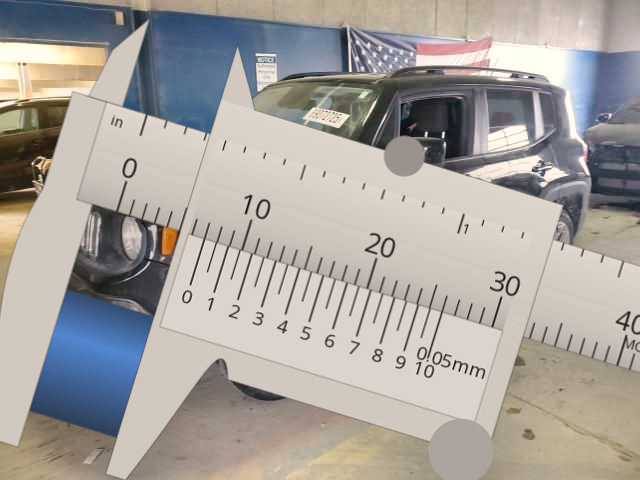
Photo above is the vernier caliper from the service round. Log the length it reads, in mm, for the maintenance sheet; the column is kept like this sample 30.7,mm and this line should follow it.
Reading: 7.0,mm
